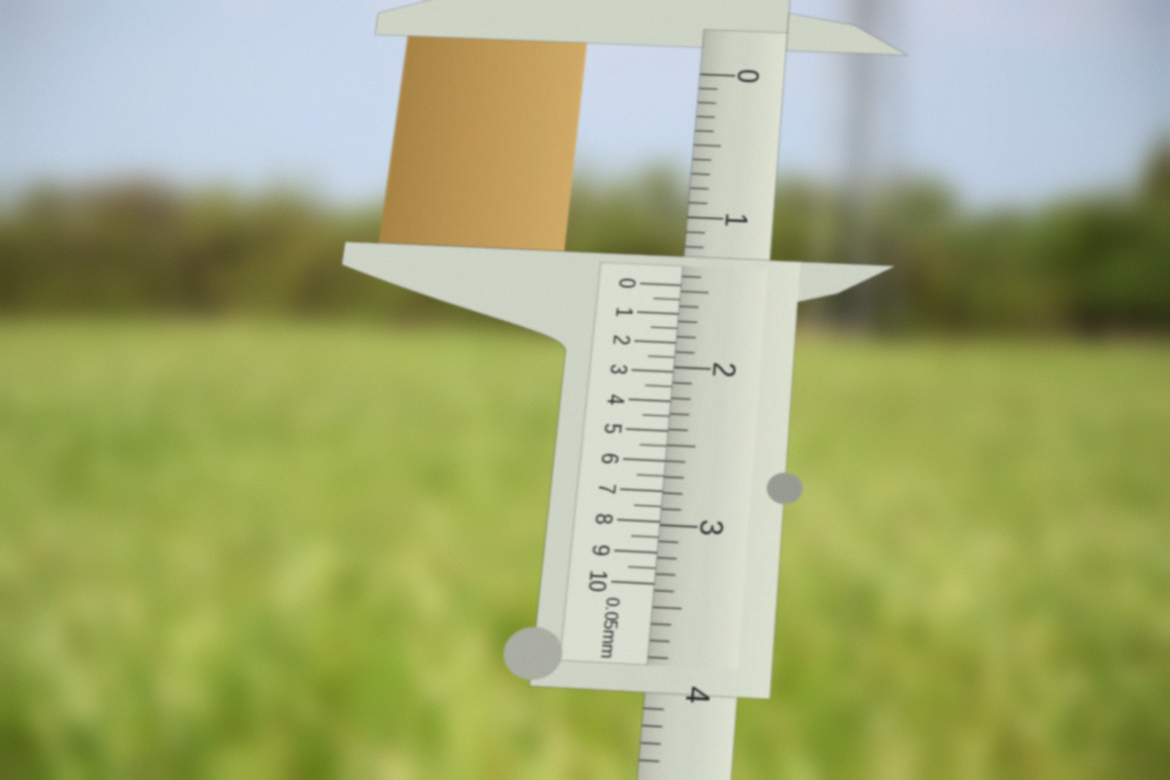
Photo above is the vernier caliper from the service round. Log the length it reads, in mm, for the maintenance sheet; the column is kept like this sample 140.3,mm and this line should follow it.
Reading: 14.6,mm
